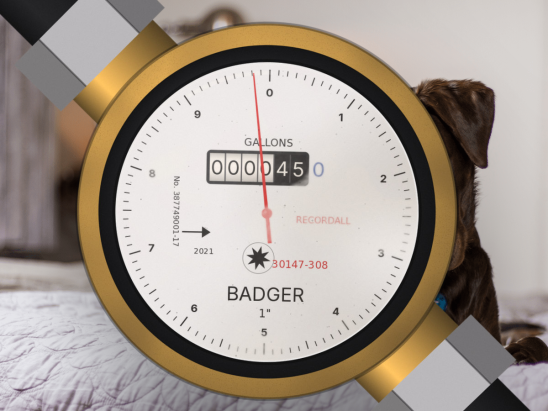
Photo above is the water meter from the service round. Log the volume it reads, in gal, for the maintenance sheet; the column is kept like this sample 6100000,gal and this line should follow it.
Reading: 449.8,gal
